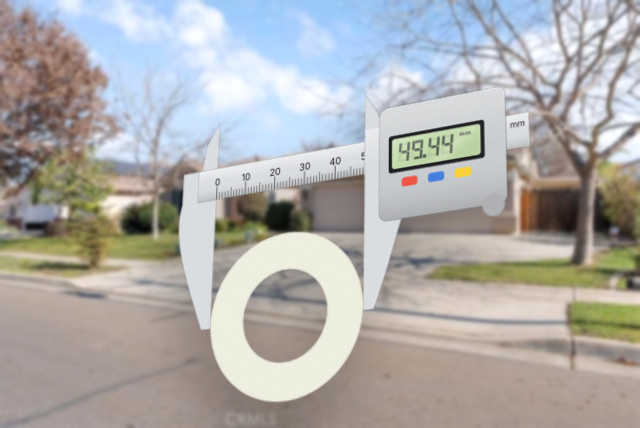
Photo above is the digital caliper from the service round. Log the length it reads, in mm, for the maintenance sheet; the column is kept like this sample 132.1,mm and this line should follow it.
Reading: 49.44,mm
